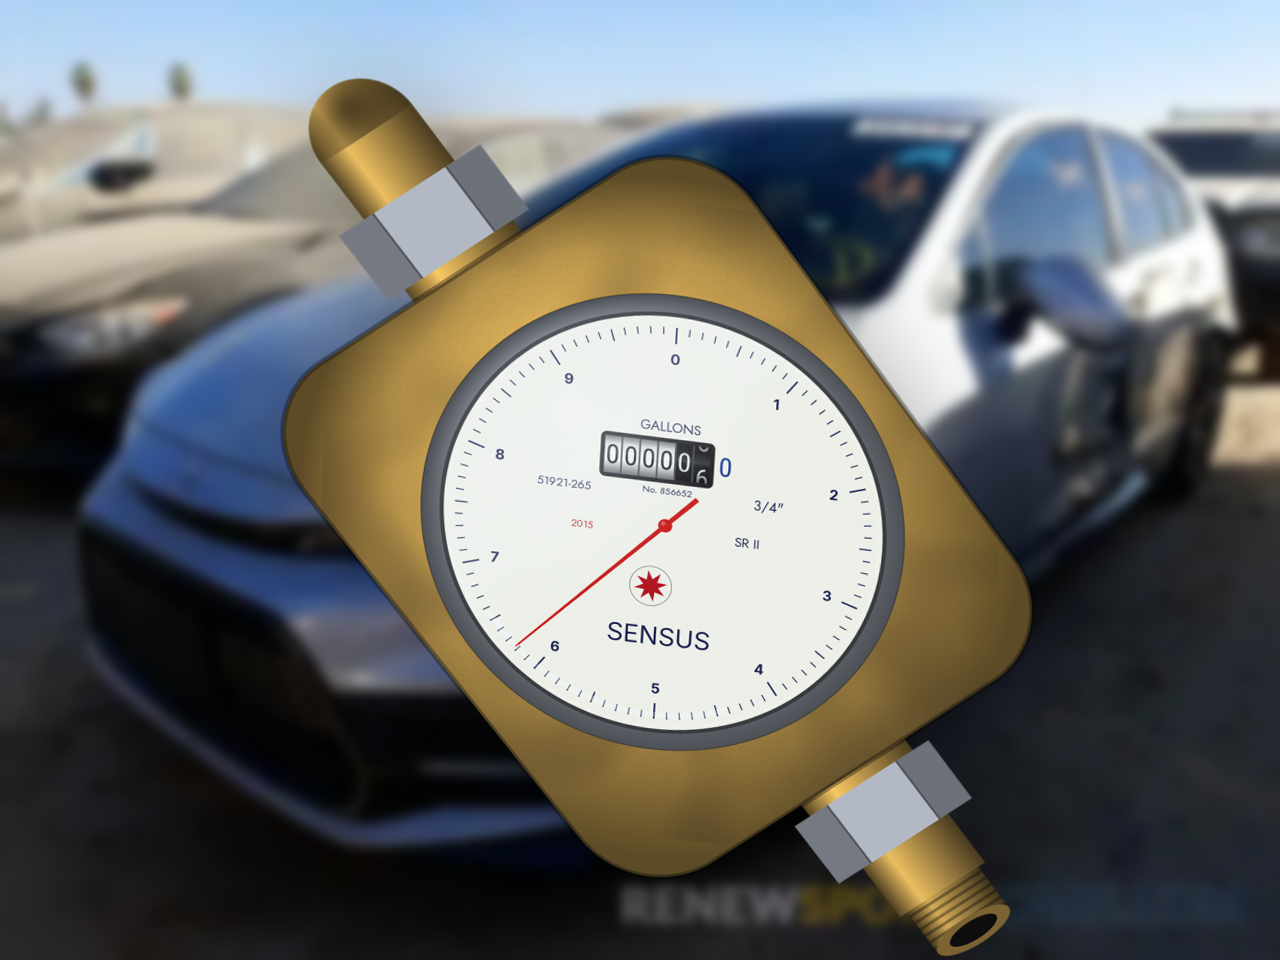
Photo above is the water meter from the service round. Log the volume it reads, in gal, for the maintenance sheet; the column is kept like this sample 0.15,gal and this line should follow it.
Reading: 56.2,gal
